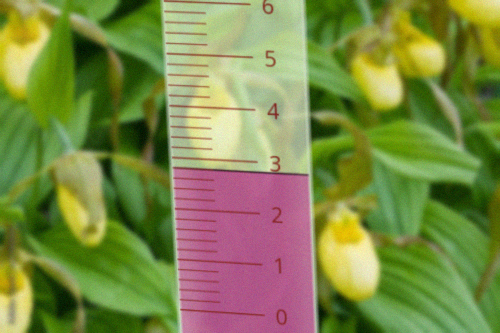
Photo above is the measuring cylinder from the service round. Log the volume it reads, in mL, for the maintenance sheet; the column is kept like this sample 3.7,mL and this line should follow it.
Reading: 2.8,mL
